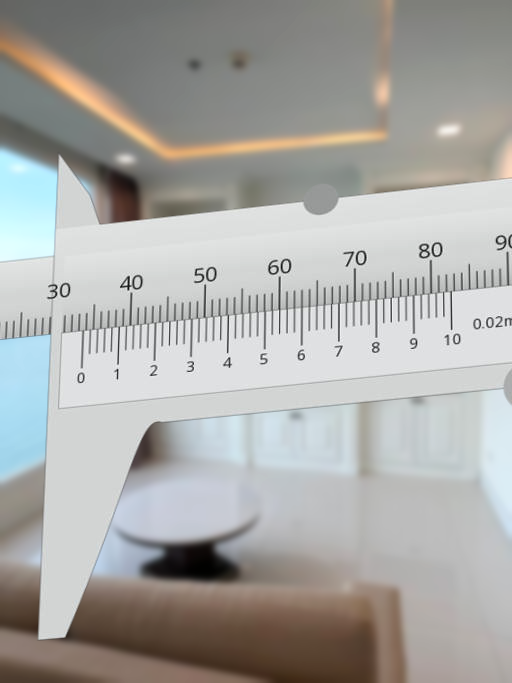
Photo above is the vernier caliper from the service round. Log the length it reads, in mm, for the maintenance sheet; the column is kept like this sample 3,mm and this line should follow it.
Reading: 33.6,mm
